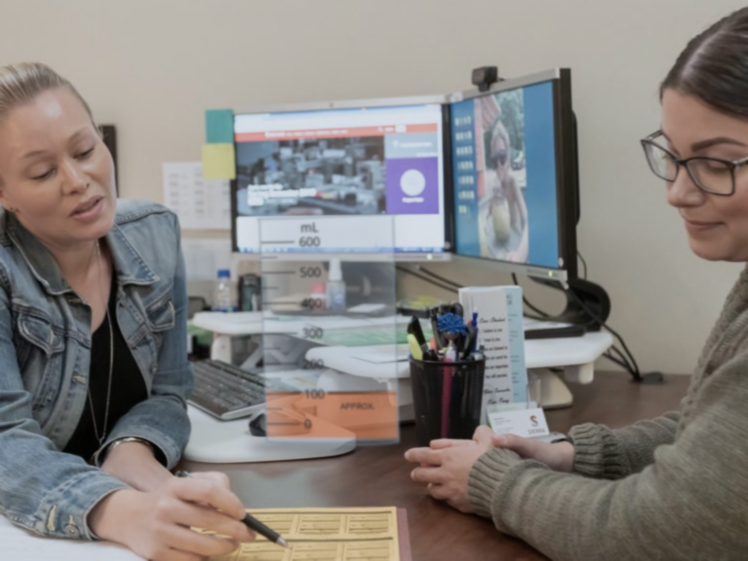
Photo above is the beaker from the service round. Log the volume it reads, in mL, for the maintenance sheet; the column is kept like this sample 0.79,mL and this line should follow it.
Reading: 100,mL
